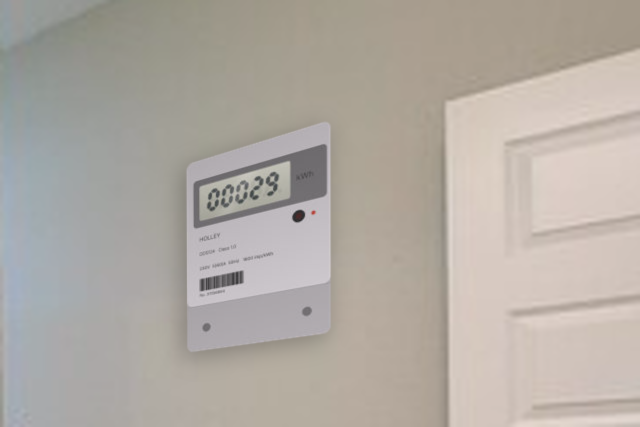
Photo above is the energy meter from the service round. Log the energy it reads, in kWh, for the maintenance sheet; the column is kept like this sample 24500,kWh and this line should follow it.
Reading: 29,kWh
